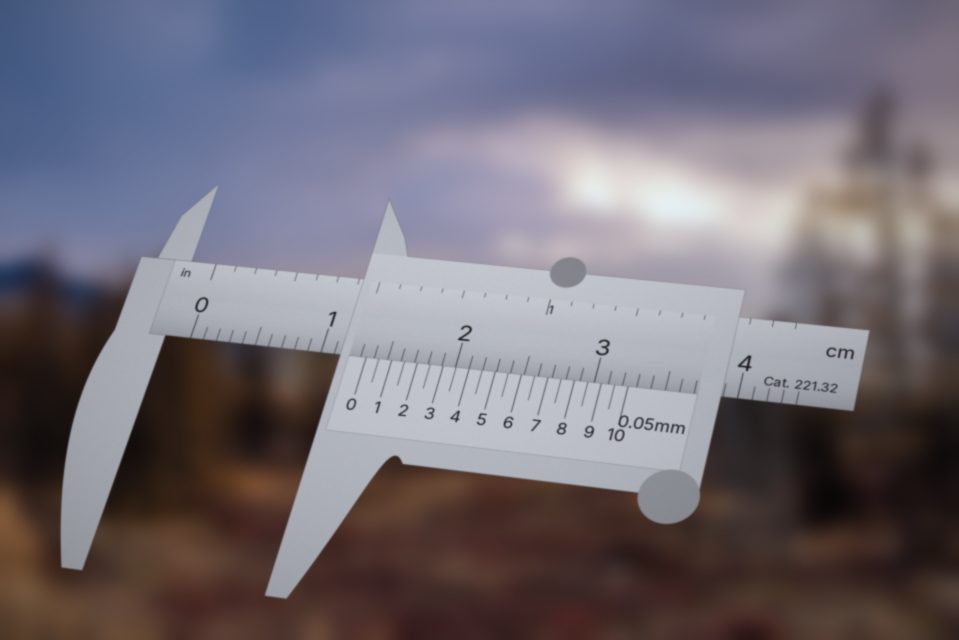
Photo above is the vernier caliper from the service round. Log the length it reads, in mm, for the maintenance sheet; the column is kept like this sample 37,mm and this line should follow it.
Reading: 13.4,mm
